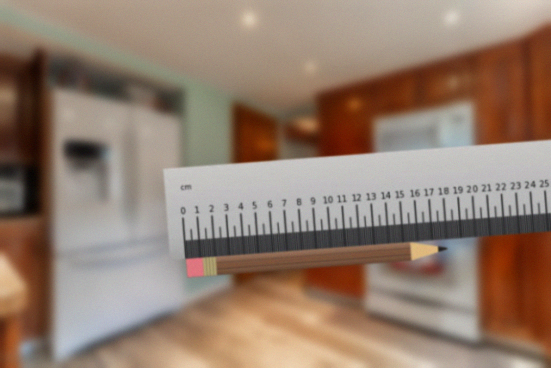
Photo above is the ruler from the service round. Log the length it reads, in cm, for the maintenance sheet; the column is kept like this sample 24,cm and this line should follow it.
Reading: 18,cm
